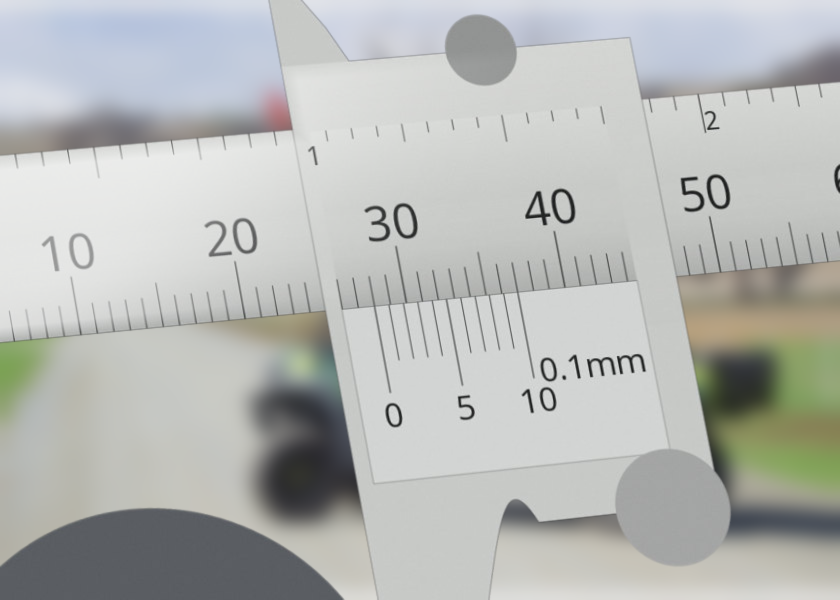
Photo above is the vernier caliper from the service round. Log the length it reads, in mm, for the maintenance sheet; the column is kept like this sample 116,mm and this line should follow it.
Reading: 28.0,mm
